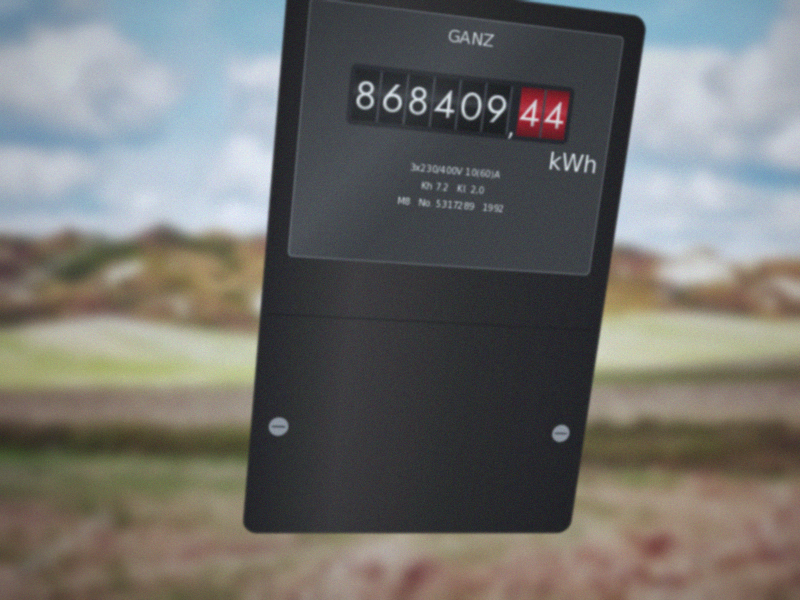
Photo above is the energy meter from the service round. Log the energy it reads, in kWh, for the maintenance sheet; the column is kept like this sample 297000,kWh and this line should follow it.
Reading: 868409.44,kWh
